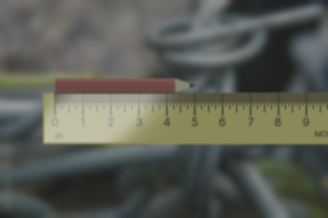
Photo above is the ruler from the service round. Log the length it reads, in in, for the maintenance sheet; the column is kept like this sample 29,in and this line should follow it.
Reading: 5,in
